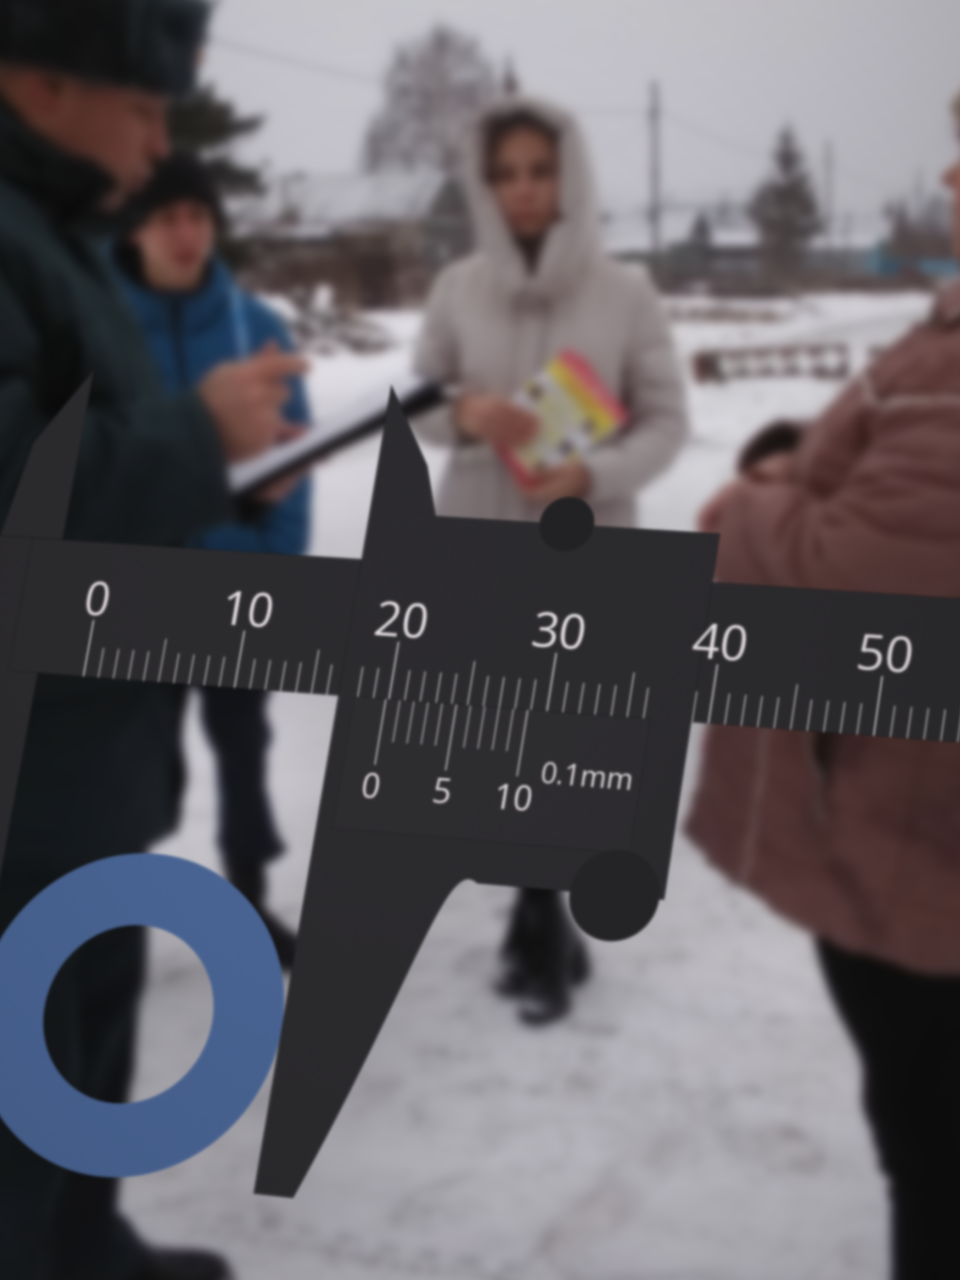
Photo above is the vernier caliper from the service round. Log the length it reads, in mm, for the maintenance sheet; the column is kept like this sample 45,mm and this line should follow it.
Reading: 19.8,mm
